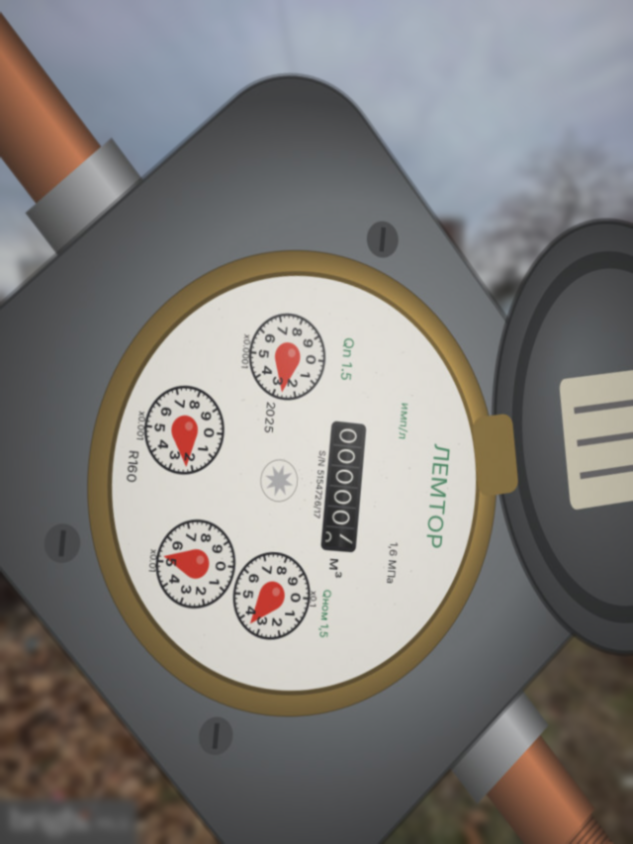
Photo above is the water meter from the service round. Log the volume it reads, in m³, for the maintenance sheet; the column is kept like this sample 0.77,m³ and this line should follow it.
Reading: 7.3522,m³
